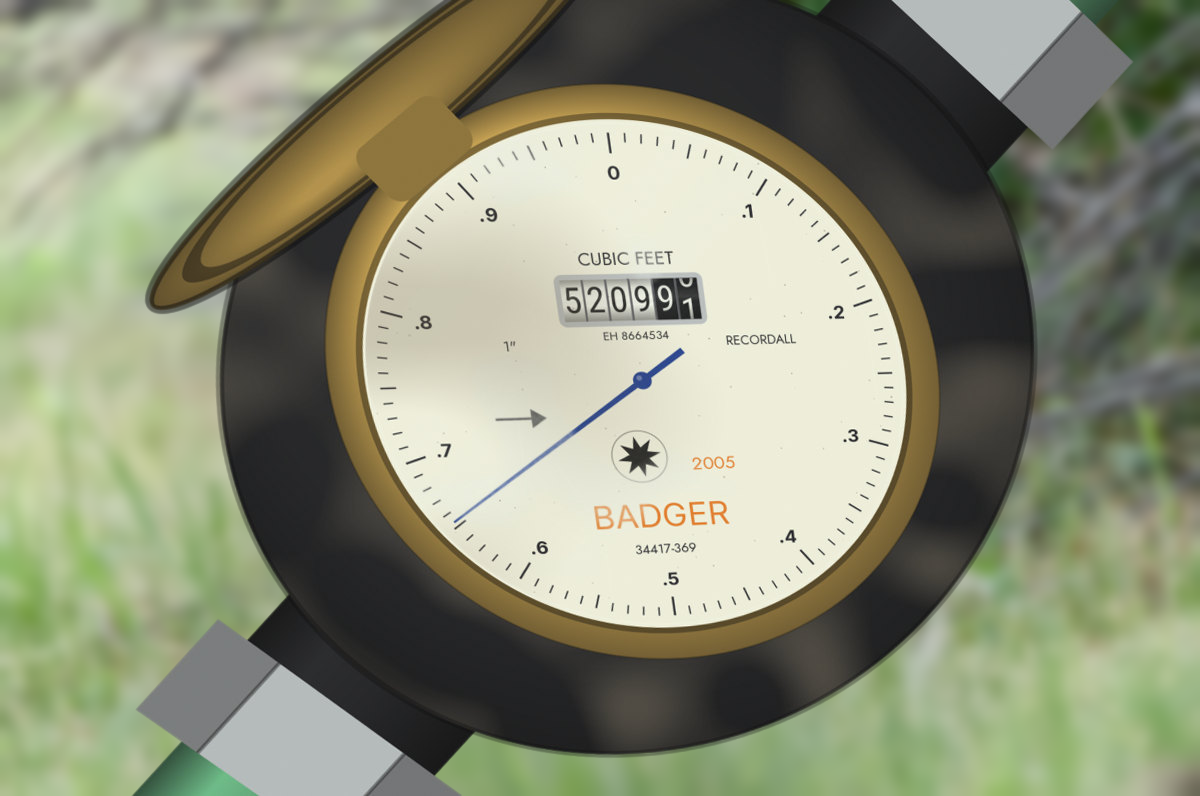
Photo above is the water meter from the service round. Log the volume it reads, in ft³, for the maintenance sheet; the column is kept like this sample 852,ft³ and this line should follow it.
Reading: 520990.65,ft³
